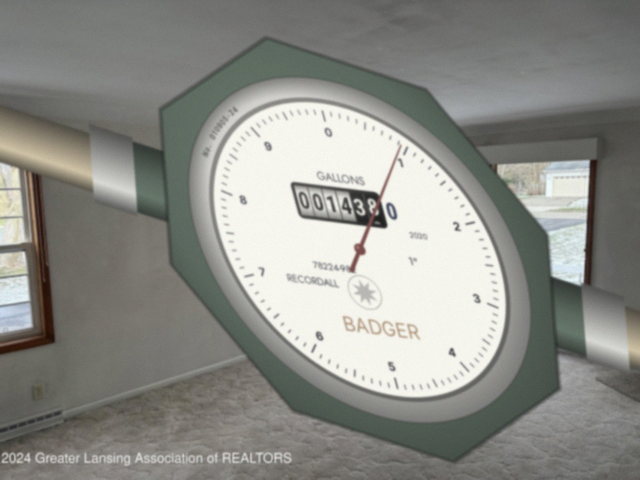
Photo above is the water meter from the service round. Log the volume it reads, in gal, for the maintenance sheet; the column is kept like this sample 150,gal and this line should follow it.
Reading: 14380.9,gal
